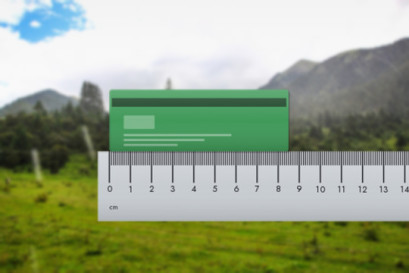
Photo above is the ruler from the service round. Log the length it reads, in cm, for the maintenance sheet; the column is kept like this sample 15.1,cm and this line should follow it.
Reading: 8.5,cm
